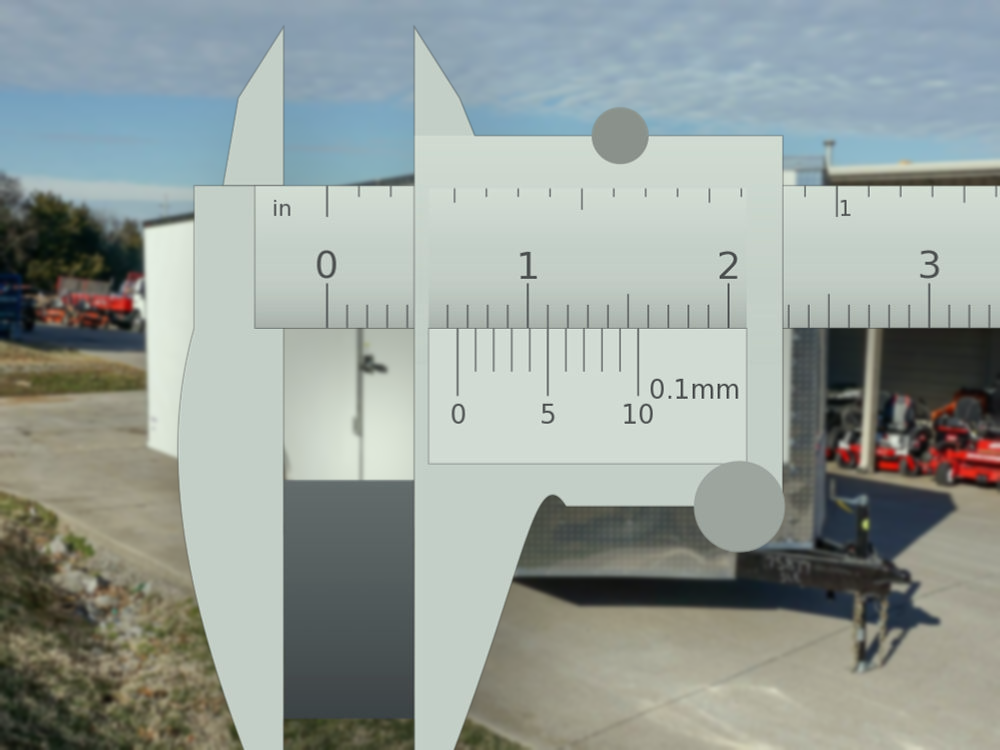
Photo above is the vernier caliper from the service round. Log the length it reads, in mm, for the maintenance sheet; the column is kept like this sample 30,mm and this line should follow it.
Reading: 6.5,mm
